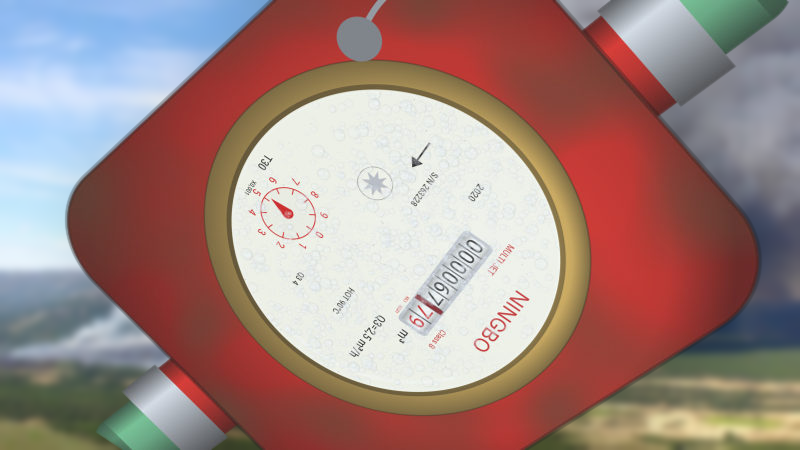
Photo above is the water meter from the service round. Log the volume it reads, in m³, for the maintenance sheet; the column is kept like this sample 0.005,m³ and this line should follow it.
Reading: 67.795,m³
